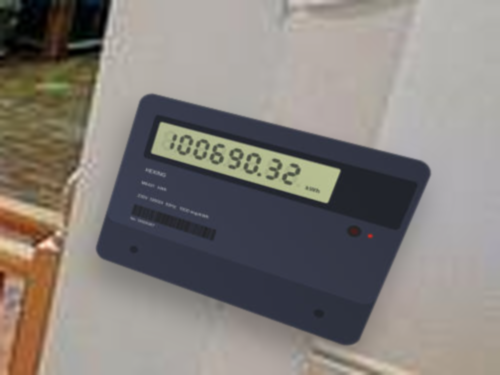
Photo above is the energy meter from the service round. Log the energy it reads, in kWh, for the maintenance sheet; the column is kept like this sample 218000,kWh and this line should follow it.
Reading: 100690.32,kWh
